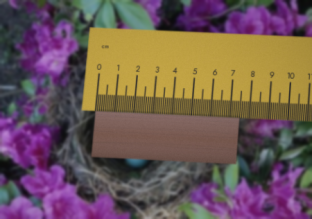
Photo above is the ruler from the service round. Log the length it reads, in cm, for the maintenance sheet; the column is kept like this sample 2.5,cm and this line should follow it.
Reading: 7.5,cm
